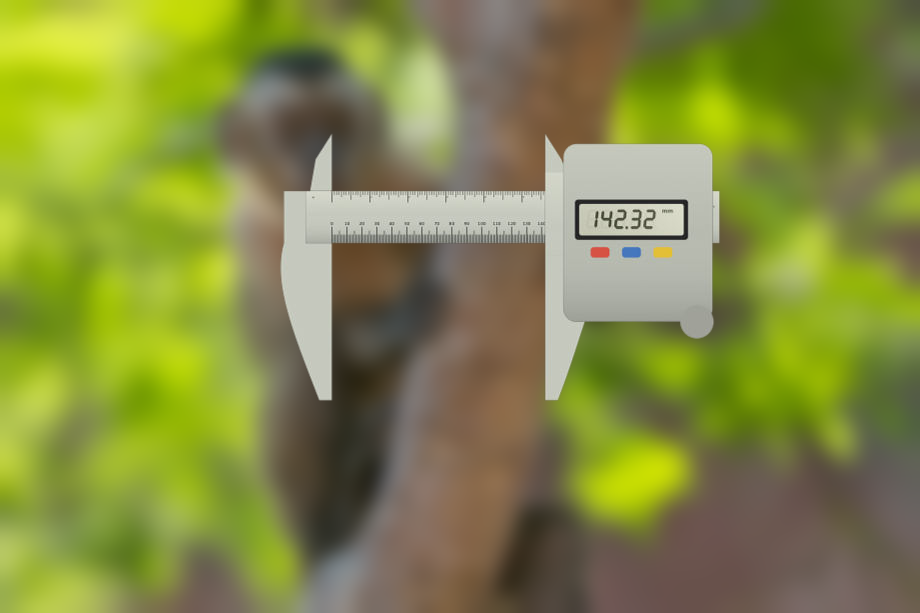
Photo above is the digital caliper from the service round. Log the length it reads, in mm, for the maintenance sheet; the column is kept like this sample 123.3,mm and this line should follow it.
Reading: 142.32,mm
